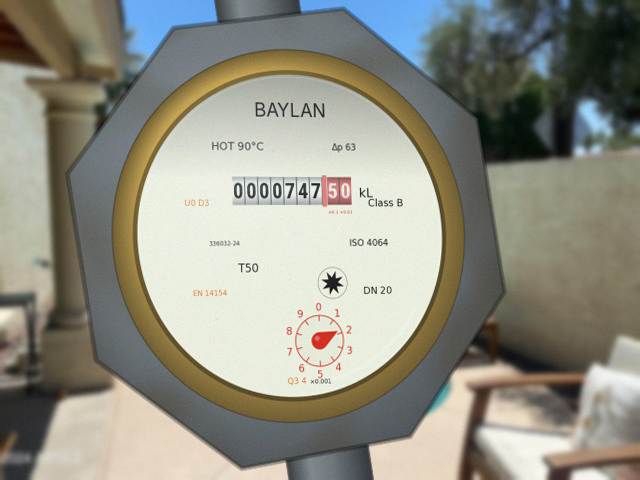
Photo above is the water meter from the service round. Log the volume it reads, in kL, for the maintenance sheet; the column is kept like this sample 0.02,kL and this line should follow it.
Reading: 747.501,kL
